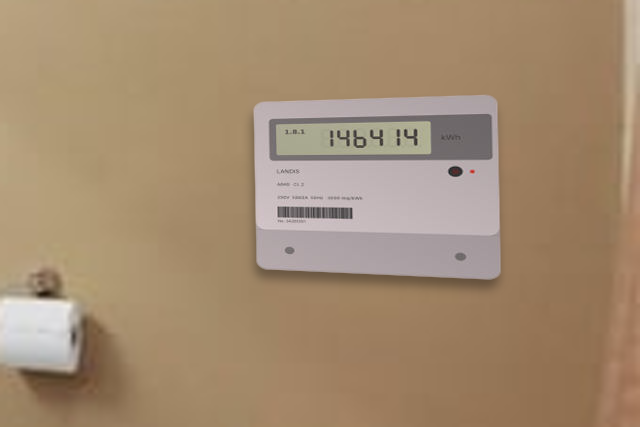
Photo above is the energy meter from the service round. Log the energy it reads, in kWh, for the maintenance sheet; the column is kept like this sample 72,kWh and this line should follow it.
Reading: 146414,kWh
